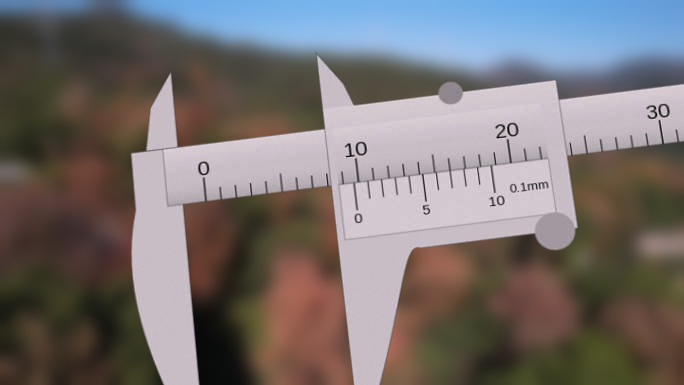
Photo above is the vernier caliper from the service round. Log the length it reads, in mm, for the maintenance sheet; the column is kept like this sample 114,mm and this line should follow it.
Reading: 9.7,mm
